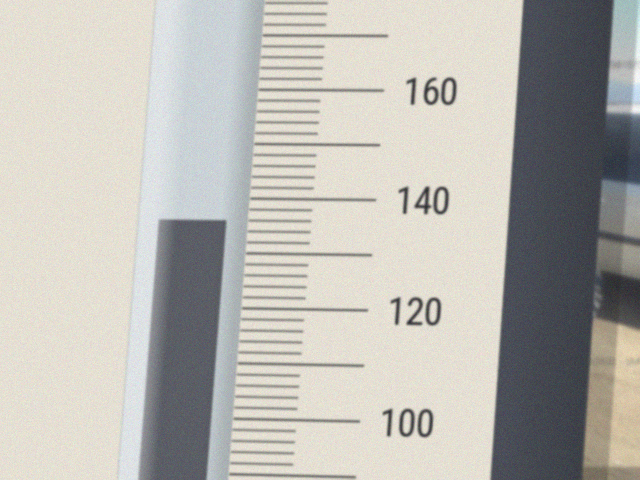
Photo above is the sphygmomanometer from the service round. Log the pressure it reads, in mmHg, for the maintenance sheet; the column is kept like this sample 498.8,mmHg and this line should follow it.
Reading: 136,mmHg
